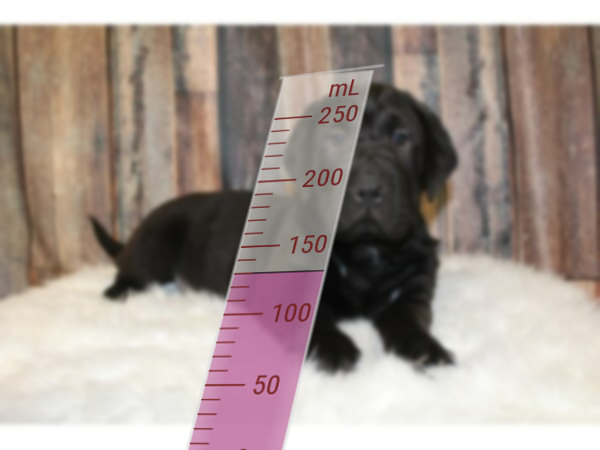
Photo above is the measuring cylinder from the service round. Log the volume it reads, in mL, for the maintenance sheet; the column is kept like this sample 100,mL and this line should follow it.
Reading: 130,mL
